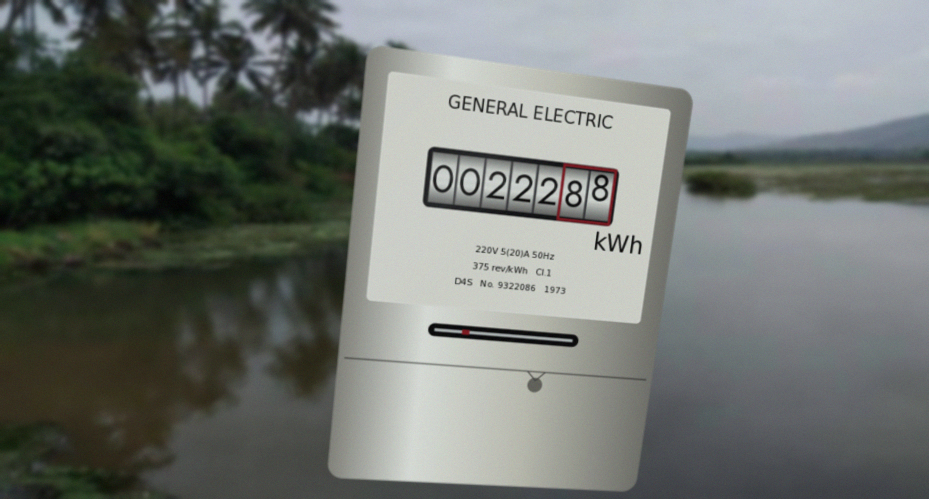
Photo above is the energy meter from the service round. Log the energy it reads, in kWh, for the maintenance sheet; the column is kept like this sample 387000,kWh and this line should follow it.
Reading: 222.88,kWh
